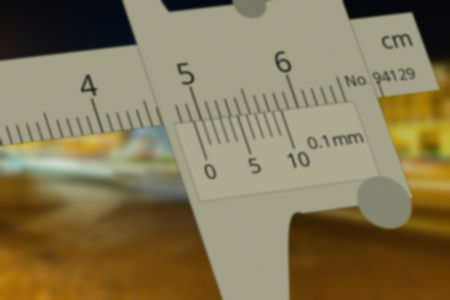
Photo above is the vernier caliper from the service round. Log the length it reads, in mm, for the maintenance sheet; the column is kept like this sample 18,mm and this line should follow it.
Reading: 49.2,mm
